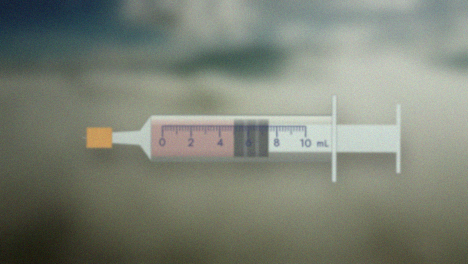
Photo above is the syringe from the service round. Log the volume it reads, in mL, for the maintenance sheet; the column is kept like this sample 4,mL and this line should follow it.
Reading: 5,mL
